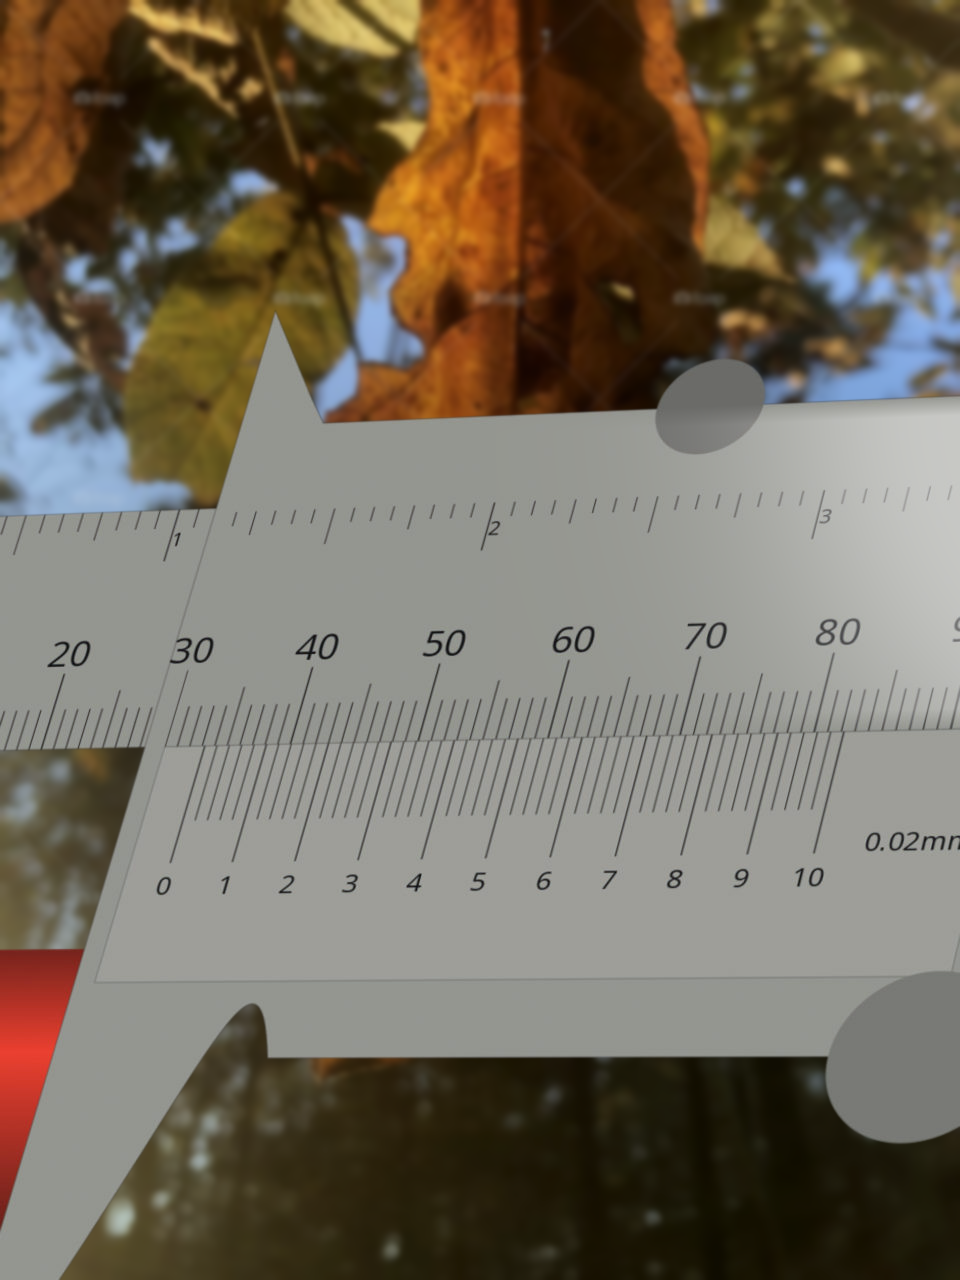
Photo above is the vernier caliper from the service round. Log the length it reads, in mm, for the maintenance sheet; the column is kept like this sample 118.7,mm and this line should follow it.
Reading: 33.2,mm
